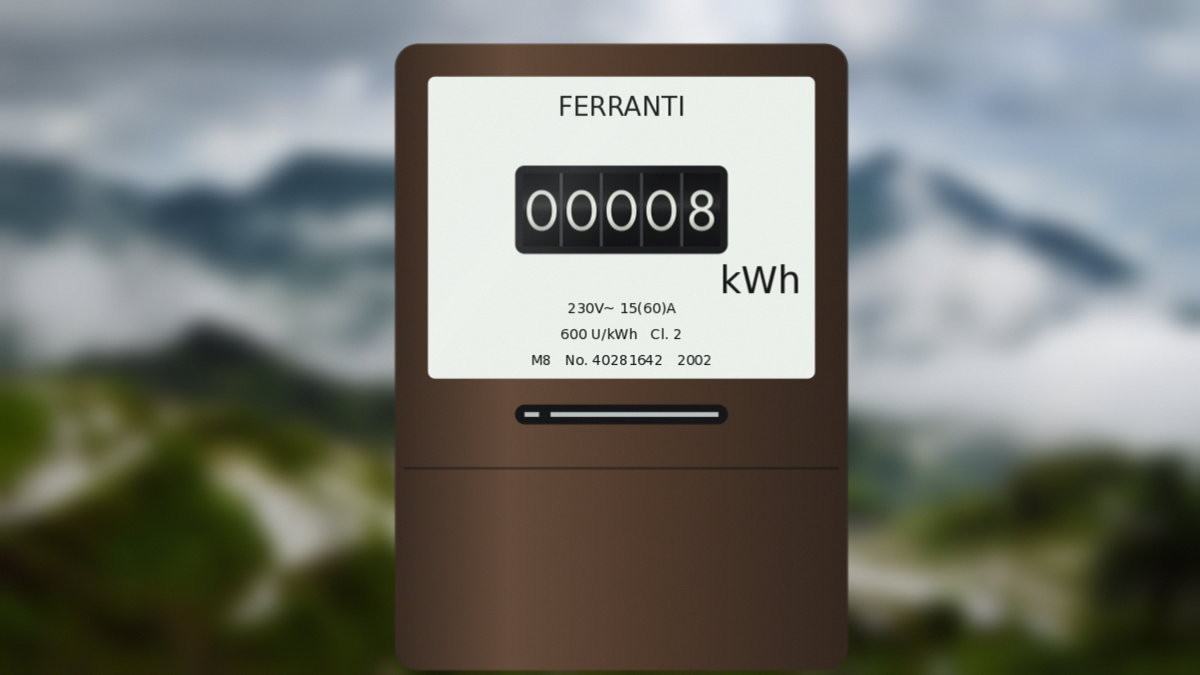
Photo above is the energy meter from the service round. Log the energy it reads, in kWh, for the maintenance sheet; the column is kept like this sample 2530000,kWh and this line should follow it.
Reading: 8,kWh
